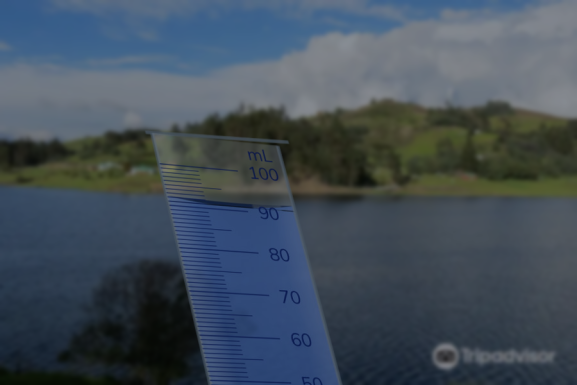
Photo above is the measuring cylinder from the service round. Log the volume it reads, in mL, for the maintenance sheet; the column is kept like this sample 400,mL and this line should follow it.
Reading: 91,mL
